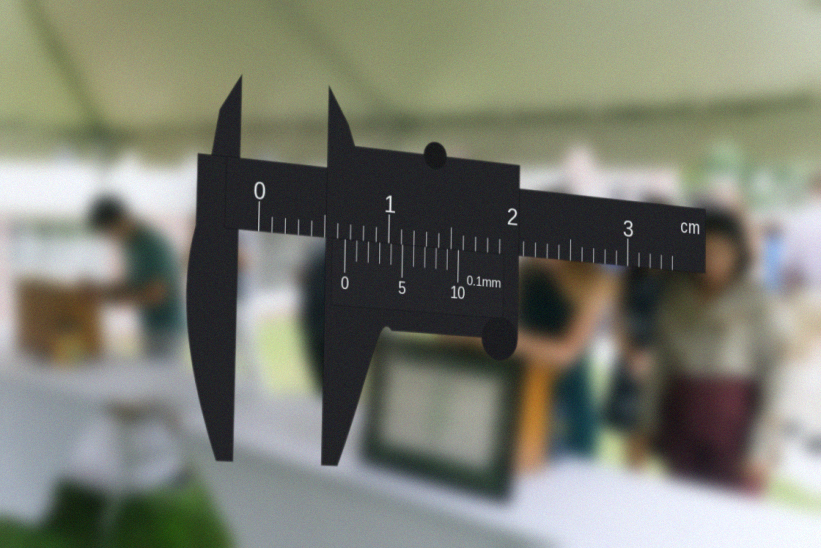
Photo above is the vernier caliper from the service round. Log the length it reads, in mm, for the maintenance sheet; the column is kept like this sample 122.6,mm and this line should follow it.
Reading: 6.6,mm
